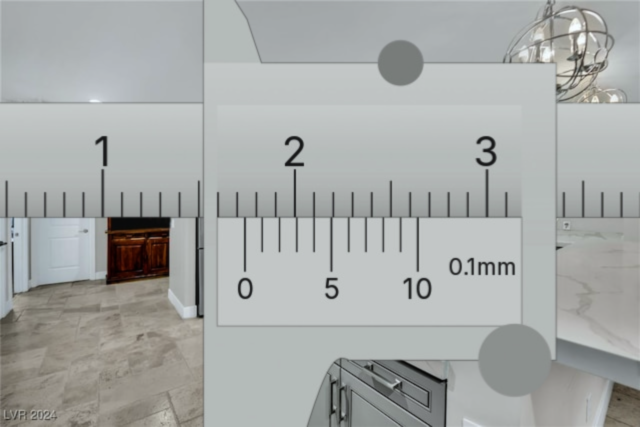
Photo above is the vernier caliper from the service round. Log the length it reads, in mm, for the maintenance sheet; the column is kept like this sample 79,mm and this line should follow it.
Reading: 17.4,mm
